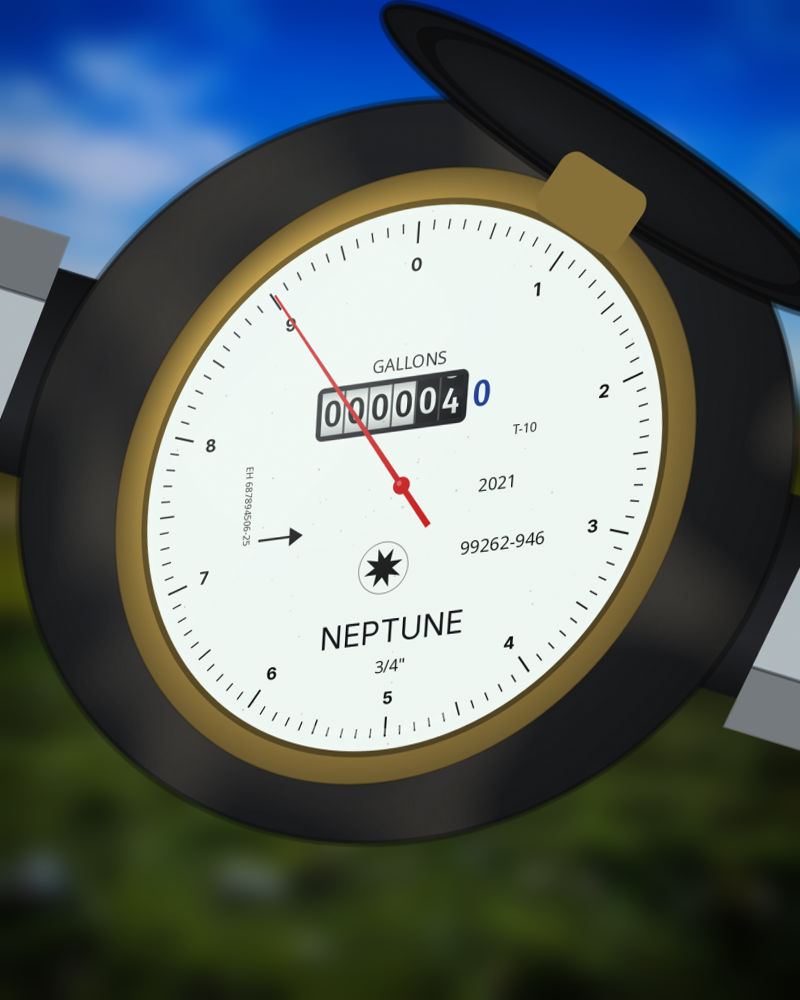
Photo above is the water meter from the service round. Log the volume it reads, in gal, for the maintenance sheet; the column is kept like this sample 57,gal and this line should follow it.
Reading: 39.0,gal
